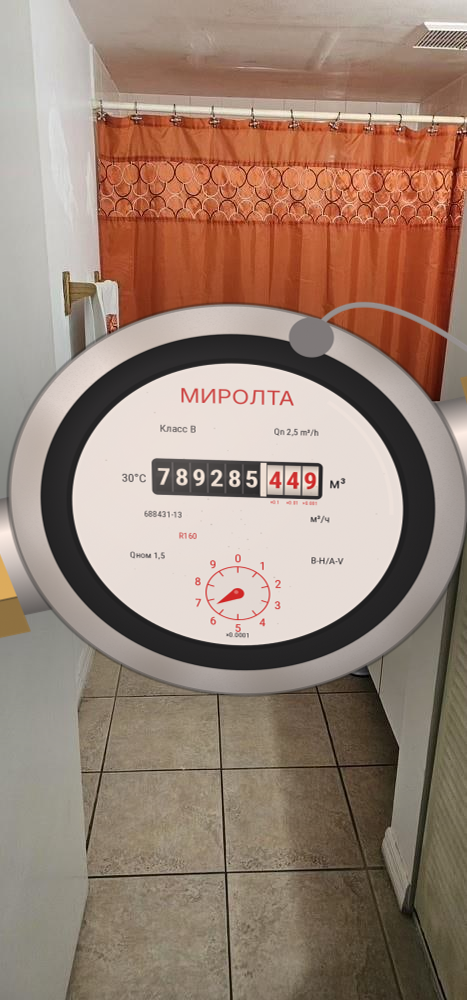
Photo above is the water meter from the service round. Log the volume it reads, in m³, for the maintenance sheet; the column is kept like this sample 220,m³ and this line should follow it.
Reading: 789285.4496,m³
